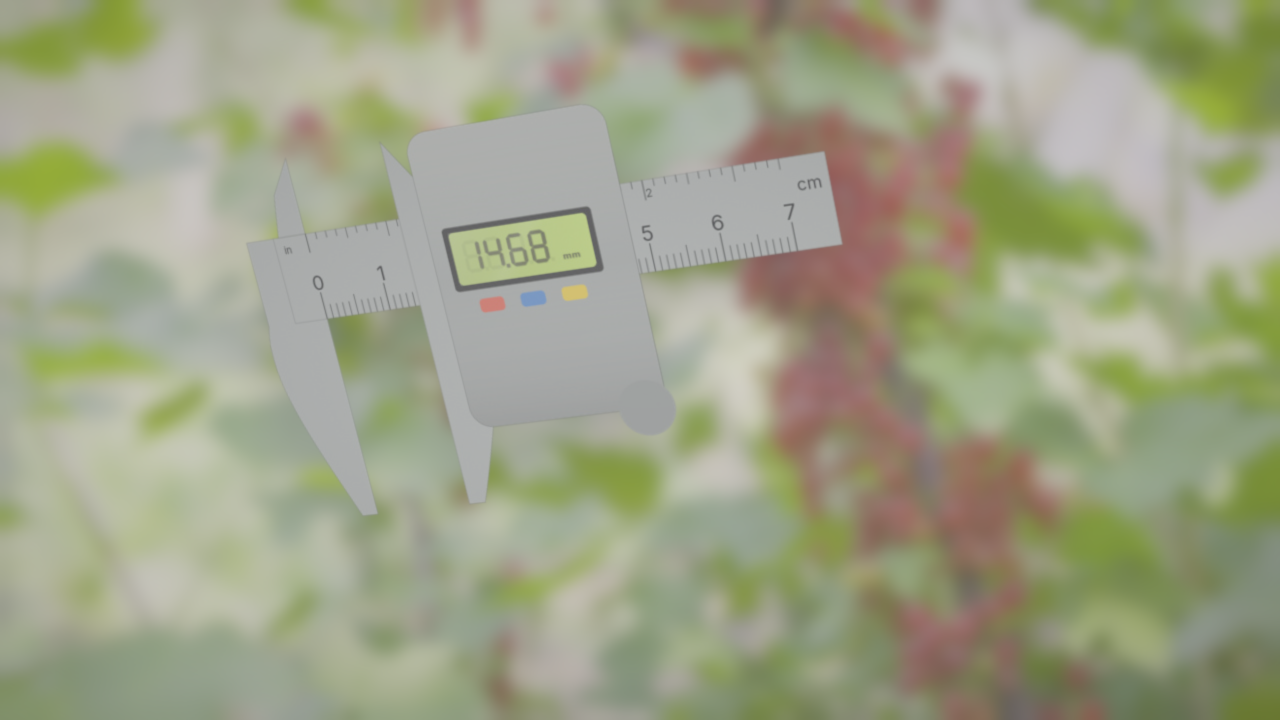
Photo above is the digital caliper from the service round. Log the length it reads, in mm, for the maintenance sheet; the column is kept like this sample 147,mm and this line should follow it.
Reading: 14.68,mm
